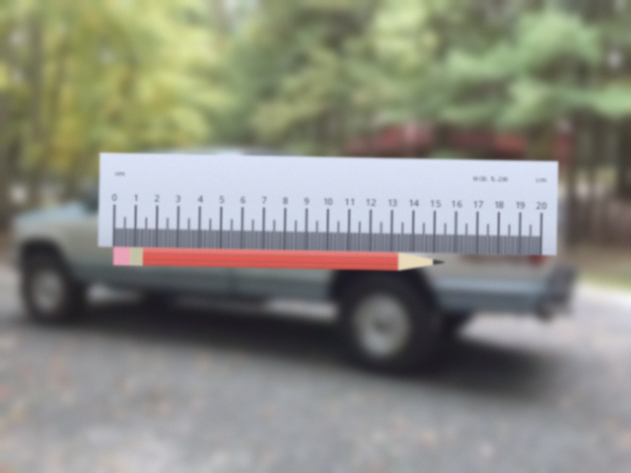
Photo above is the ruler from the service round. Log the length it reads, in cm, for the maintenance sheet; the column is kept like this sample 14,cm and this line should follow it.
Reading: 15.5,cm
